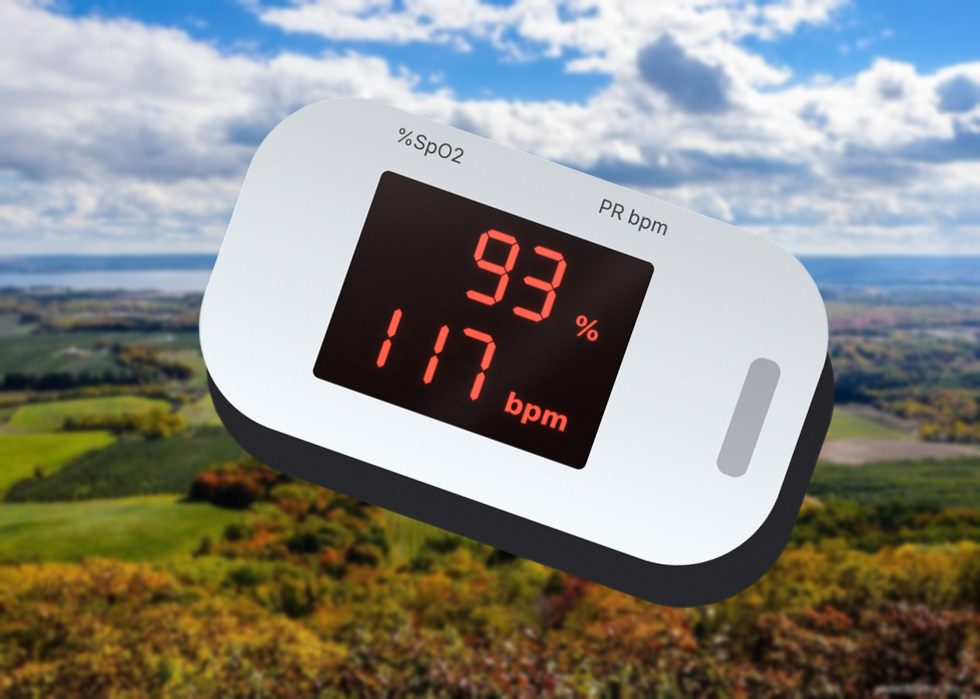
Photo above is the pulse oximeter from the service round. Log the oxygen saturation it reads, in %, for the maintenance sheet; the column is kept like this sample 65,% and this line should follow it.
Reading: 93,%
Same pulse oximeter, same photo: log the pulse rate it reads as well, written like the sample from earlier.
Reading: 117,bpm
